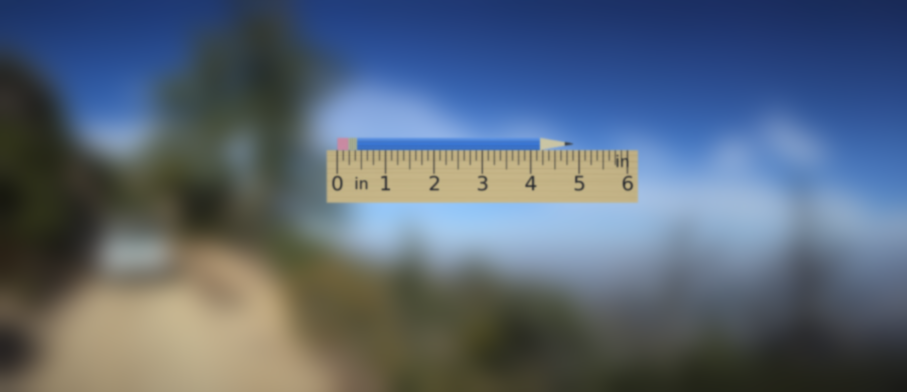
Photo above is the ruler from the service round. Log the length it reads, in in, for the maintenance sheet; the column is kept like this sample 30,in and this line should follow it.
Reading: 4.875,in
